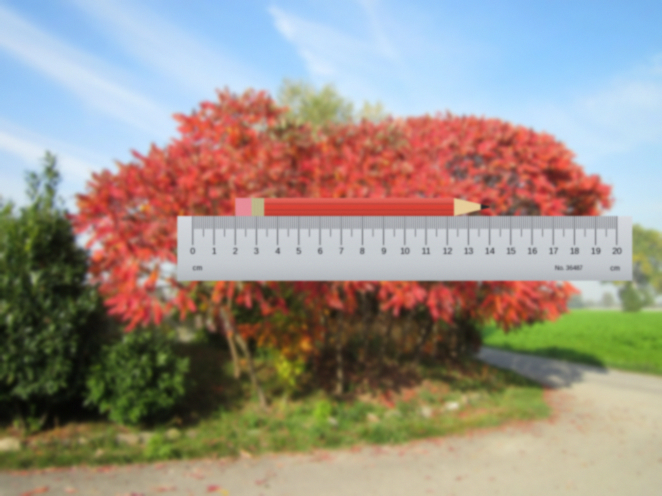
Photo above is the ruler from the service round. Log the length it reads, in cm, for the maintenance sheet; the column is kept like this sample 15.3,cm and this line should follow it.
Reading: 12,cm
